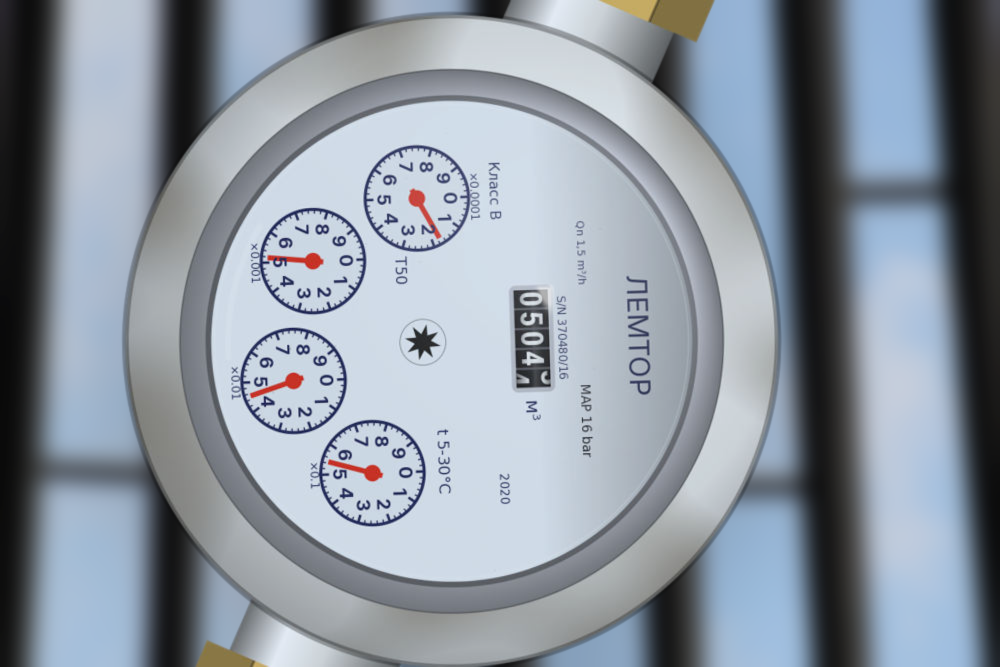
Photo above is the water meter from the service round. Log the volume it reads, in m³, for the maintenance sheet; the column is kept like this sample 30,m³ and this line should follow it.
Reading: 5043.5451,m³
